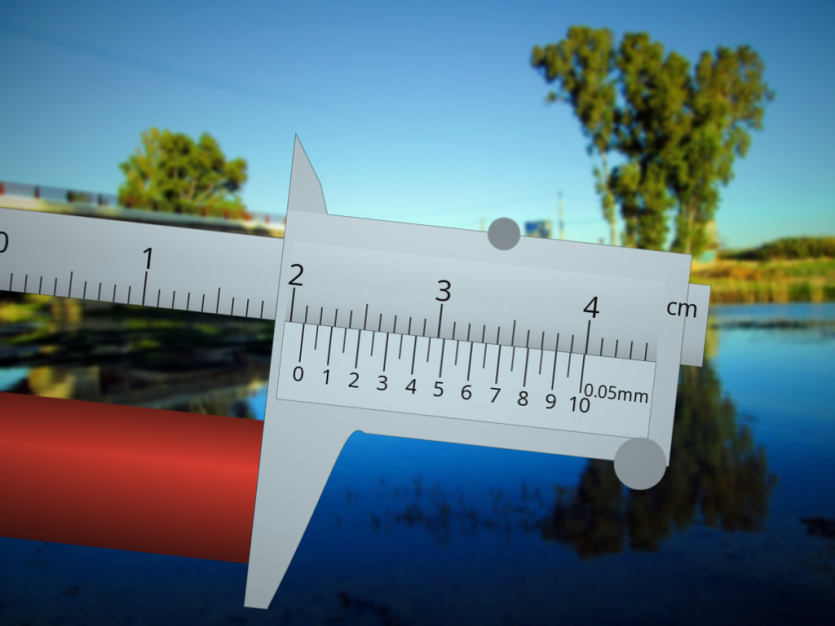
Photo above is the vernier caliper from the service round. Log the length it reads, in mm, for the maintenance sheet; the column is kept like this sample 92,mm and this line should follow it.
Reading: 20.9,mm
